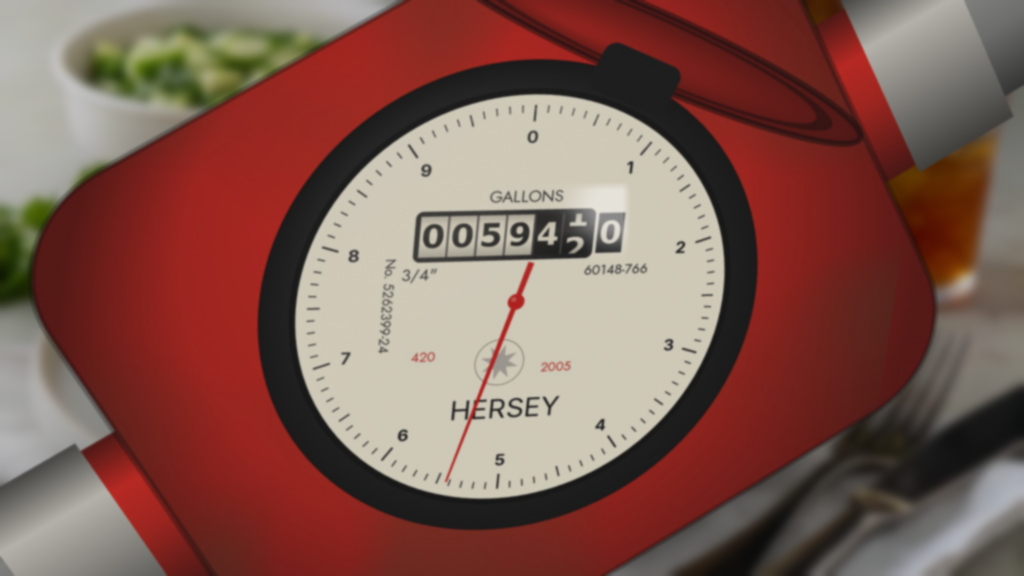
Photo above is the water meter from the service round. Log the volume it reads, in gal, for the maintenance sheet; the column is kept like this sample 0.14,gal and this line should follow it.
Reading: 59415.4,gal
